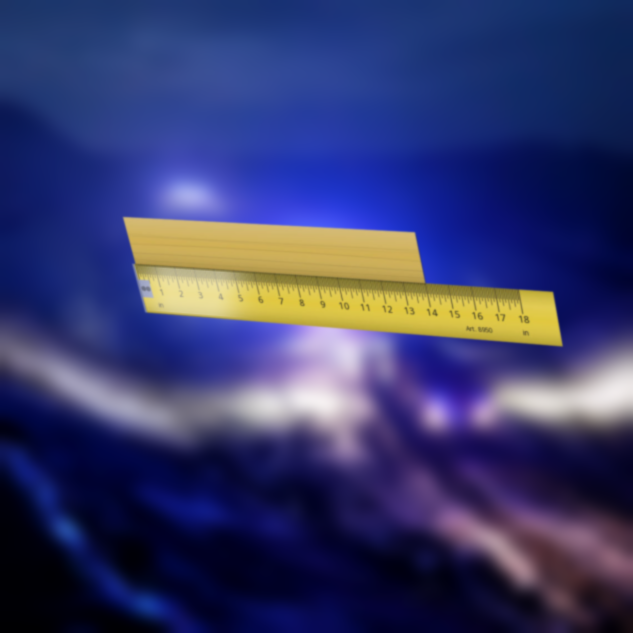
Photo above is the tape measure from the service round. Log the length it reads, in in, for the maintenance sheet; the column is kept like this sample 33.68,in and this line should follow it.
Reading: 14,in
